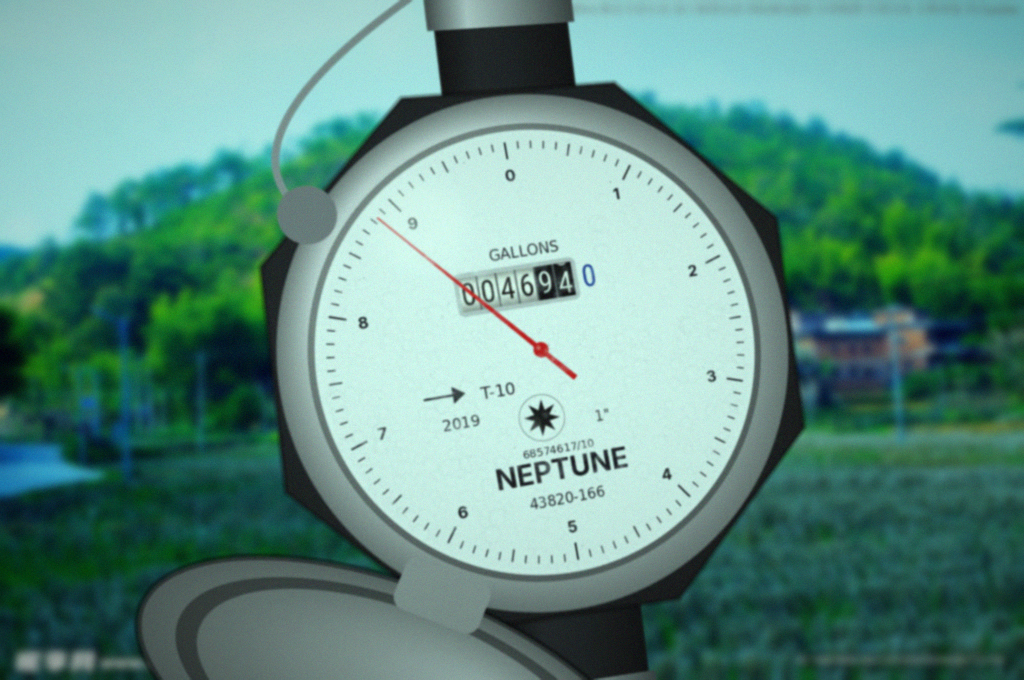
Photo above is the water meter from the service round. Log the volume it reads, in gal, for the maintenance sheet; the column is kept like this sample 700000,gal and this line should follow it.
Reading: 46938.8,gal
